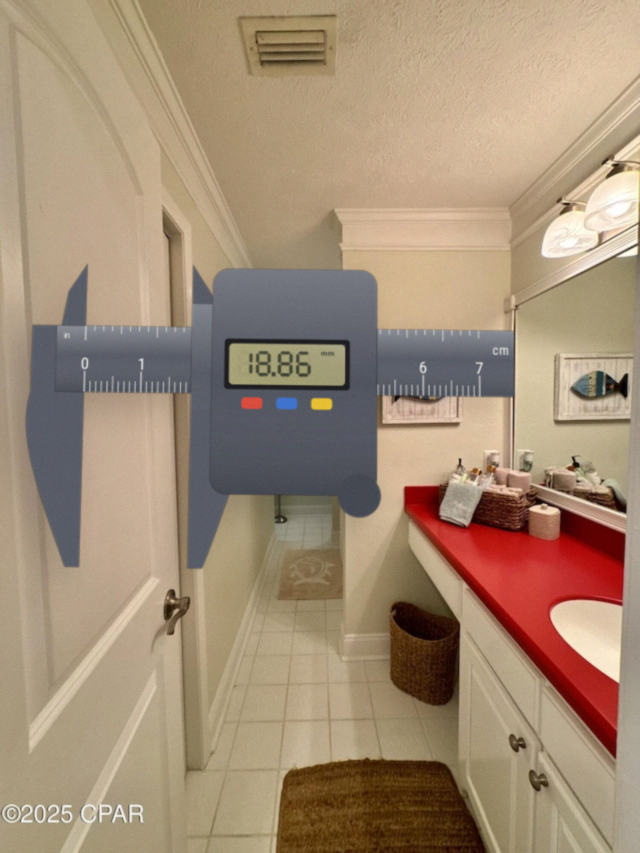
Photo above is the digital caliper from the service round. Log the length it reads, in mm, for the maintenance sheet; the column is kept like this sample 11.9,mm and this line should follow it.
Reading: 18.86,mm
